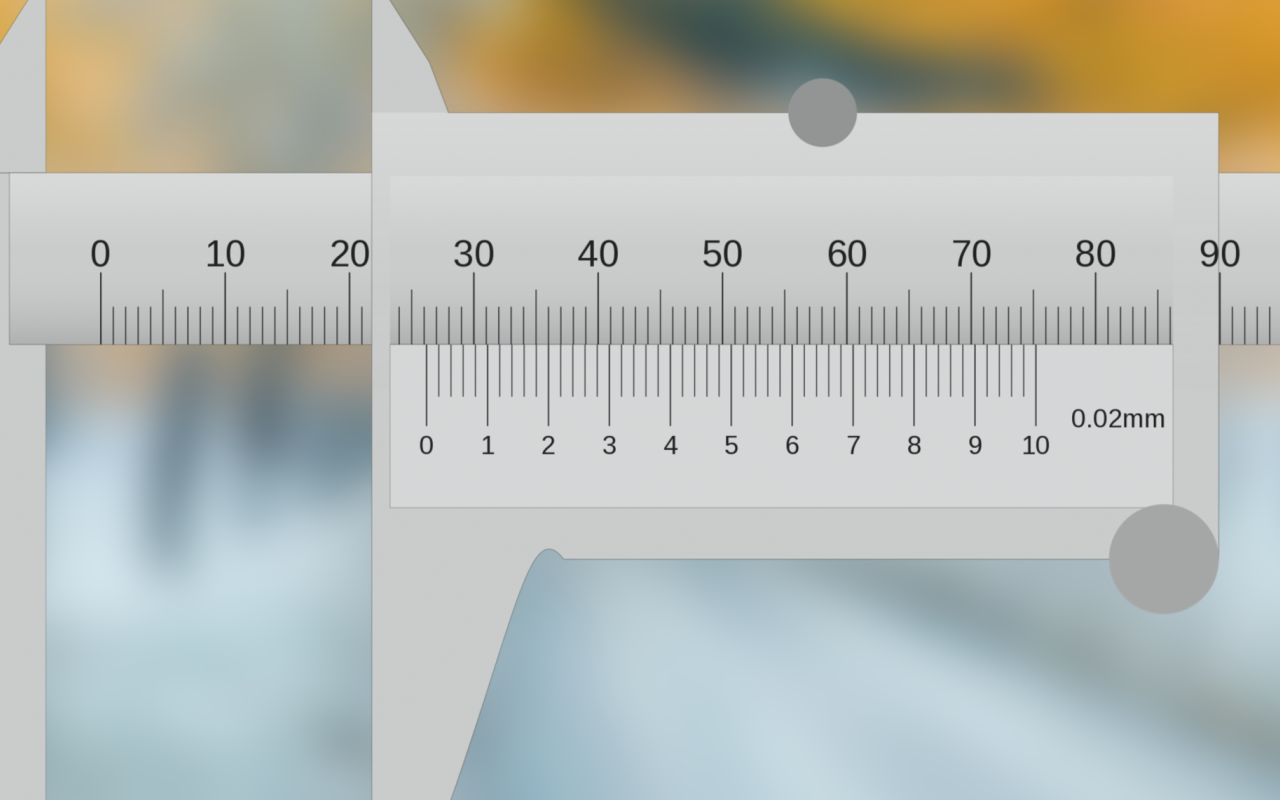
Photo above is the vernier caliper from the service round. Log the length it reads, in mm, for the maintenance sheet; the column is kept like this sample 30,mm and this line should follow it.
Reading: 26.2,mm
